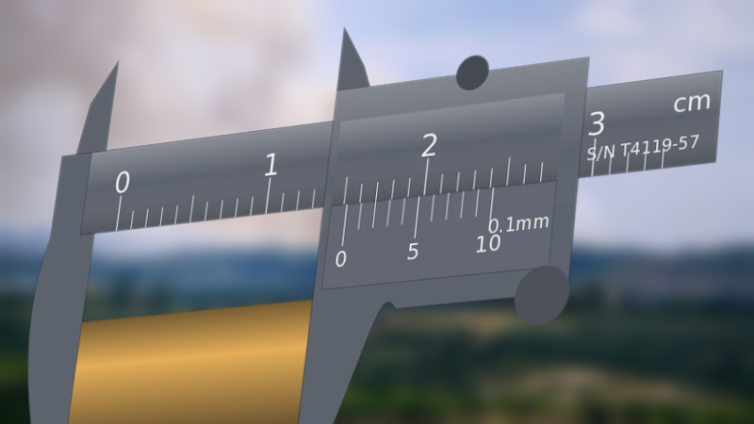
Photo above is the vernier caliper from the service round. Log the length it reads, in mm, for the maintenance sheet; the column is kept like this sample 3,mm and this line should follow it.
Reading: 15.2,mm
